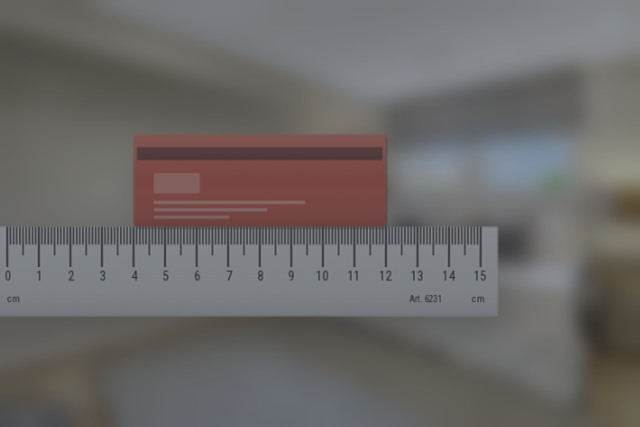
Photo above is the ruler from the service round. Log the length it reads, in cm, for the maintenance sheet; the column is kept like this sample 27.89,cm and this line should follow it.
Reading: 8,cm
